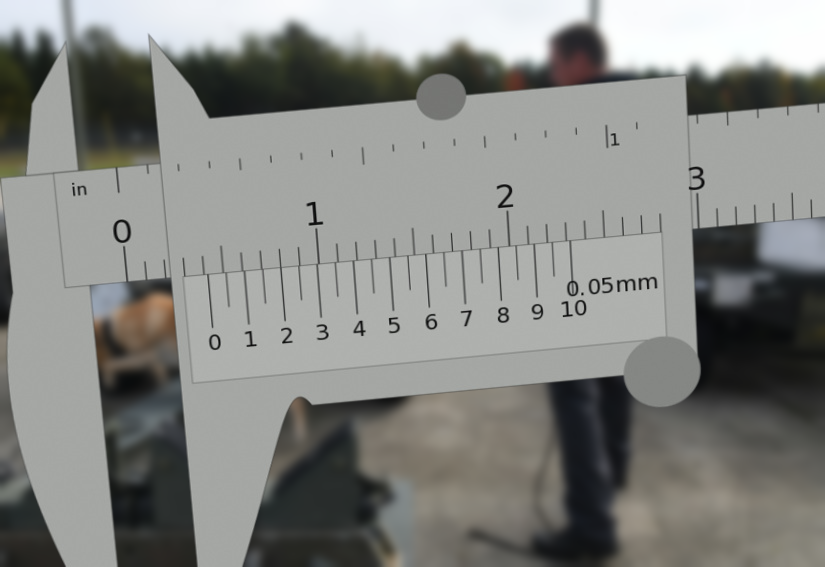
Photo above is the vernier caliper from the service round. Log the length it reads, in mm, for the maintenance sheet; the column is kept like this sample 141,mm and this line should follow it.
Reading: 4.2,mm
